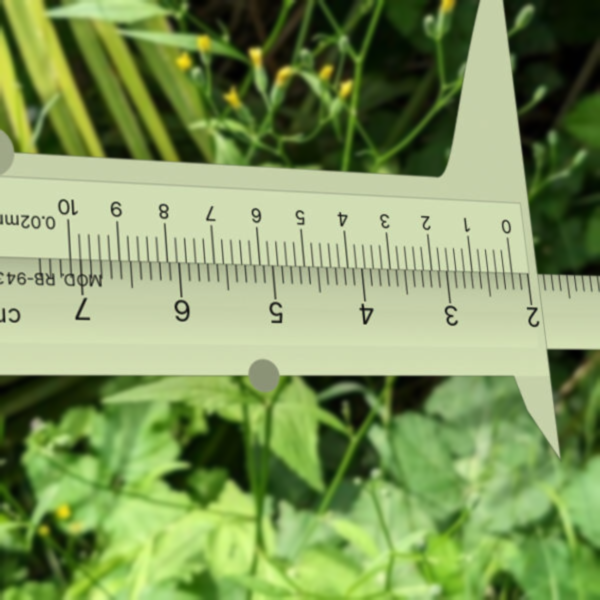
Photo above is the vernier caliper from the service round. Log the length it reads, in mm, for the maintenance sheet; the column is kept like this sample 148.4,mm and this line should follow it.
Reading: 22.0,mm
